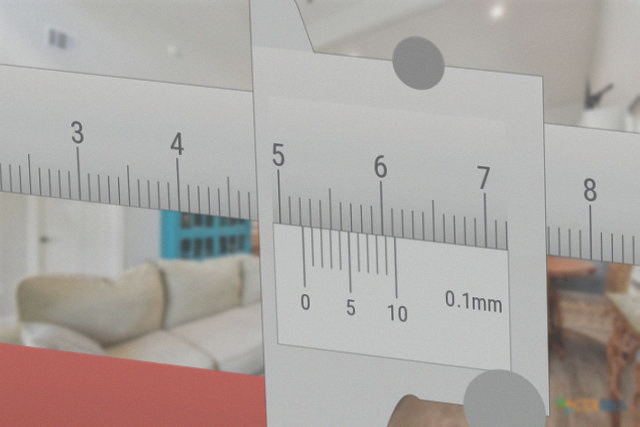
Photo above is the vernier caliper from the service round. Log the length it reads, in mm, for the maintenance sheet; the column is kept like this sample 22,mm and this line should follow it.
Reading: 52.2,mm
